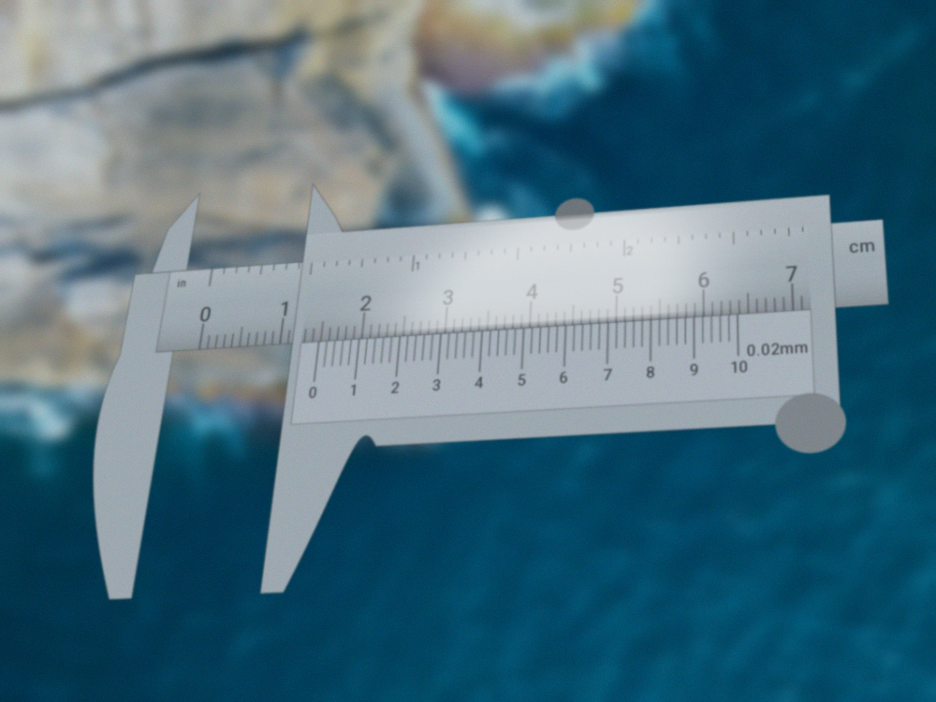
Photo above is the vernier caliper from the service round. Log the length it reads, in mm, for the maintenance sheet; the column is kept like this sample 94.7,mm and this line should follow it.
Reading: 14.8,mm
